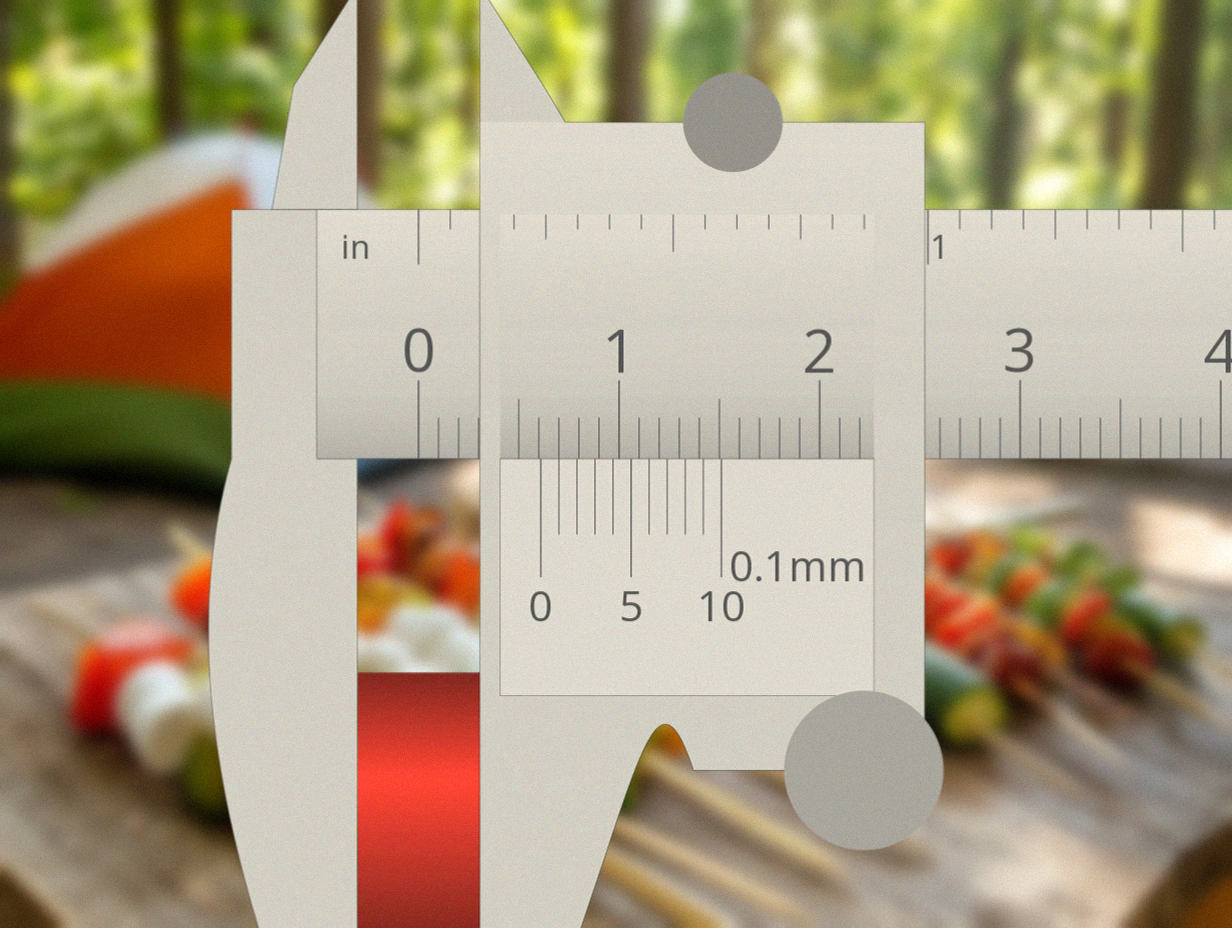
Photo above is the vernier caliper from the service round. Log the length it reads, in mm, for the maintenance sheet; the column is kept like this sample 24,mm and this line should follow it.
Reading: 6.1,mm
